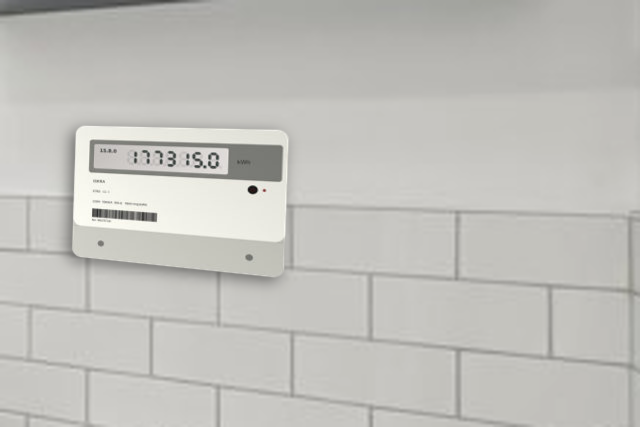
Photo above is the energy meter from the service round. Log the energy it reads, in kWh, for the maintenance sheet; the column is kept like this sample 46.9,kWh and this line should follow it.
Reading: 177315.0,kWh
